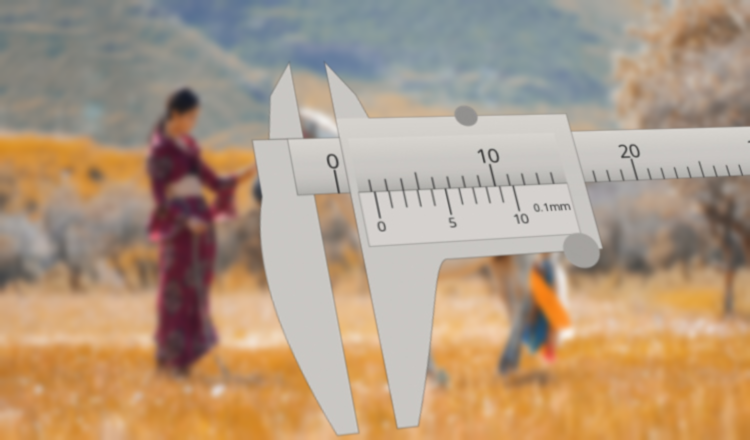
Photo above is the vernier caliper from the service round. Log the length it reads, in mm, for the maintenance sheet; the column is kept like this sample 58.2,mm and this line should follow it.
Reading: 2.2,mm
